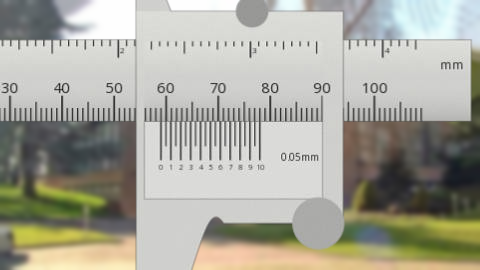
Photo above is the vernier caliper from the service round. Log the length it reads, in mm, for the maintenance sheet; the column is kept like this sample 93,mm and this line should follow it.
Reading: 59.0,mm
